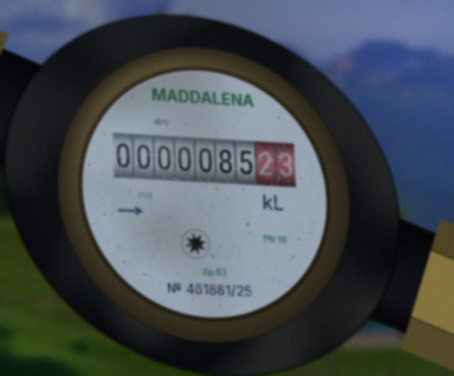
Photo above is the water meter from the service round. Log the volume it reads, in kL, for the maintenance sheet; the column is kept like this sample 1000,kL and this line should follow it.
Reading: 85.23,kL
